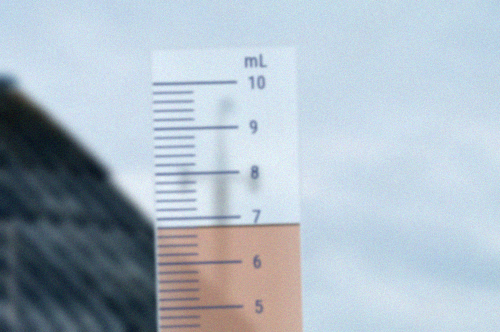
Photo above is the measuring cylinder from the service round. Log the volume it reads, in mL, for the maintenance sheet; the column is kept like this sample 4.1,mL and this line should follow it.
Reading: 6.8,mL
